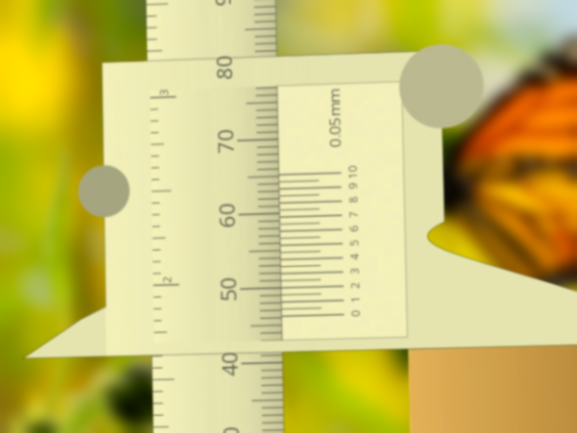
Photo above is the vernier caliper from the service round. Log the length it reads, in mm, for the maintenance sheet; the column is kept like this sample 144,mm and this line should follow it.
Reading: 46.2,mm
